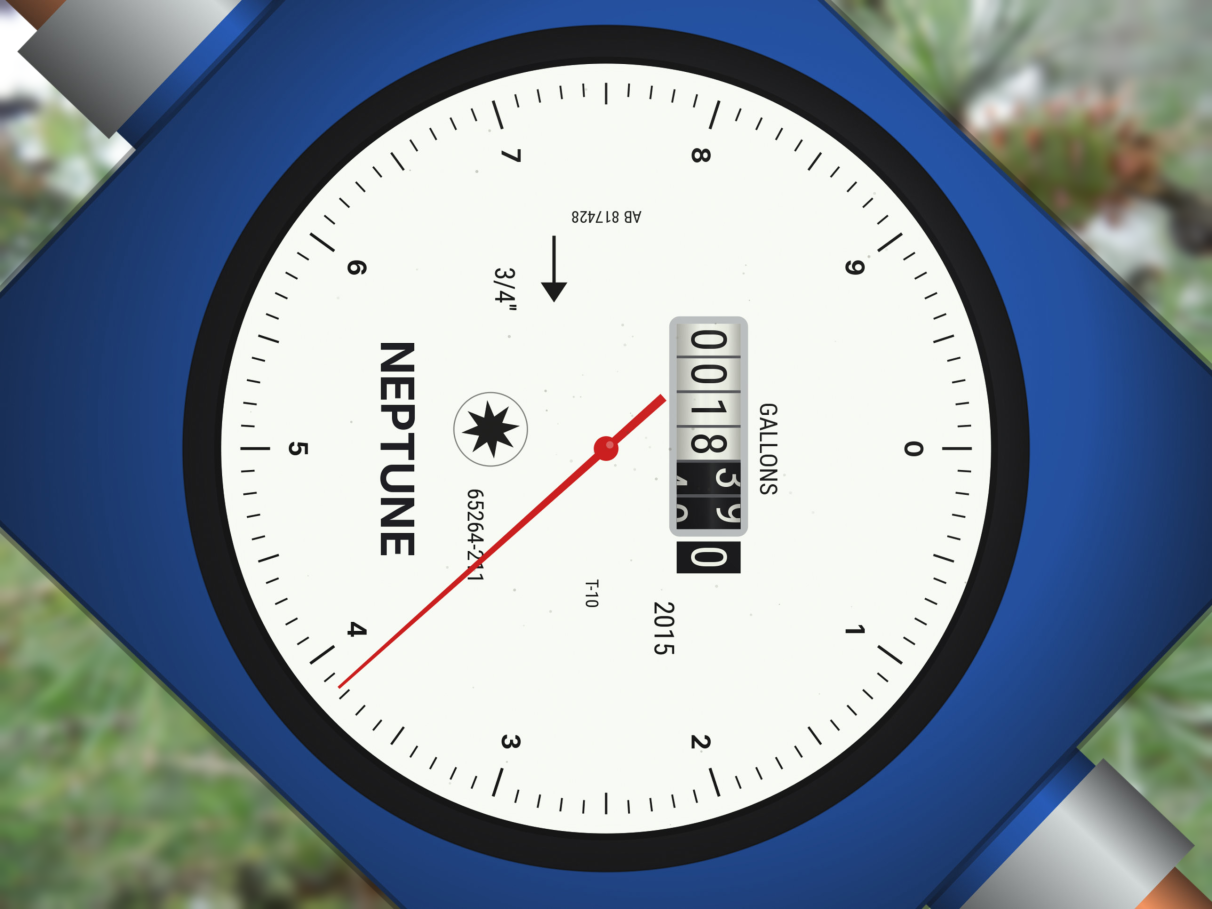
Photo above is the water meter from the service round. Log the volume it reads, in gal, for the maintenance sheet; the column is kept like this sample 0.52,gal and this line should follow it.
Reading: 18393.8,gal
